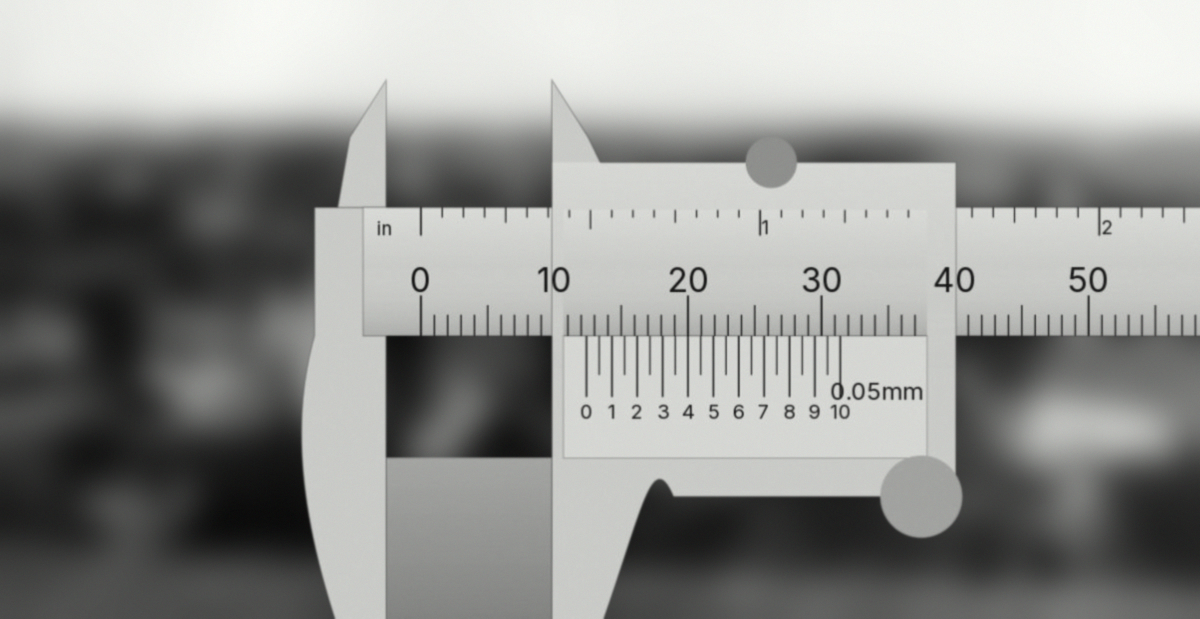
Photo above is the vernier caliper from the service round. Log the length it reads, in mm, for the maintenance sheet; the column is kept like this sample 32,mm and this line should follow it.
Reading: 12.4,mm
